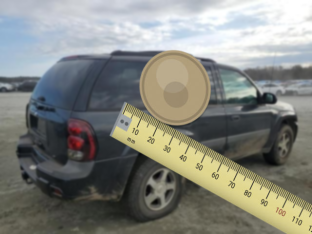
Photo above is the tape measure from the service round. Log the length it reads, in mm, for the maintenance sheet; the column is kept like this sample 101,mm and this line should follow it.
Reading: 40,mm
